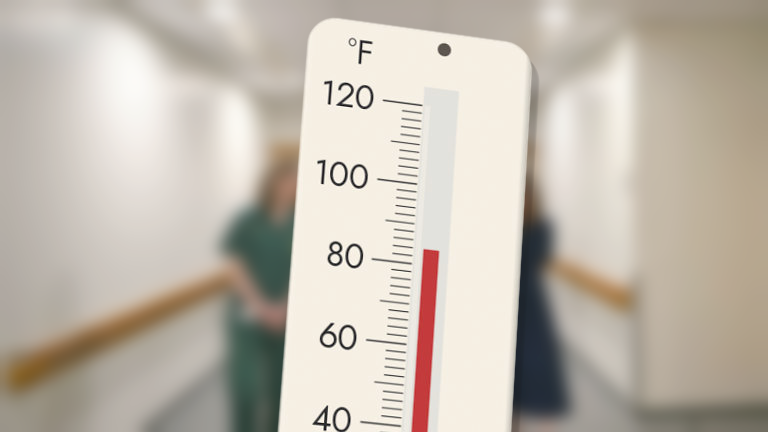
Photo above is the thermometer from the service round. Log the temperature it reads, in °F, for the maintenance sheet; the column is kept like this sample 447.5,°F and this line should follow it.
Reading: 84,°F
